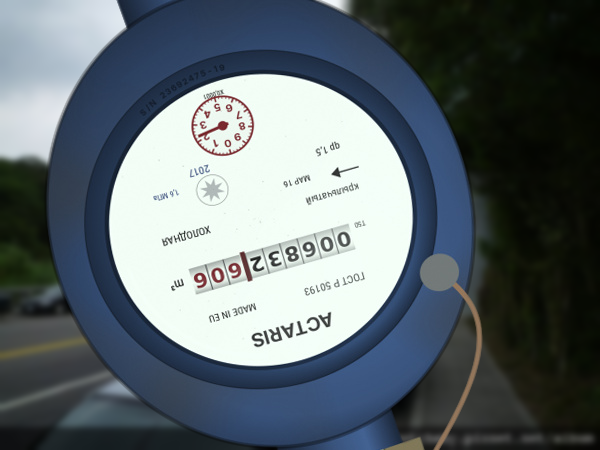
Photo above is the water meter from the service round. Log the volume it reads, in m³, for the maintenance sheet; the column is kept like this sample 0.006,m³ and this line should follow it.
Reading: 6832.6062,m³
